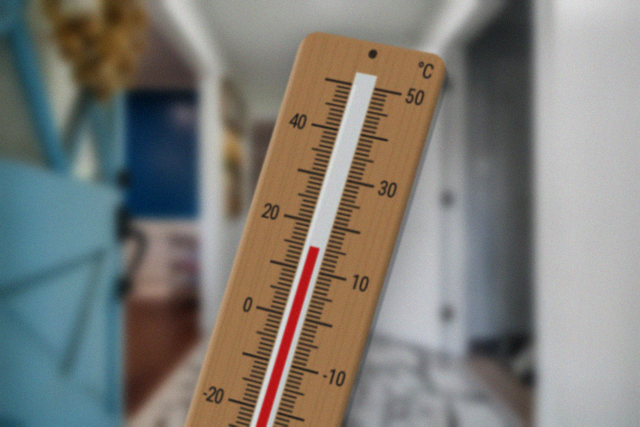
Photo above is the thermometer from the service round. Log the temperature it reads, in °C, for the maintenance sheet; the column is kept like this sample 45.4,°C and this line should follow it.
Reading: 15,°C
